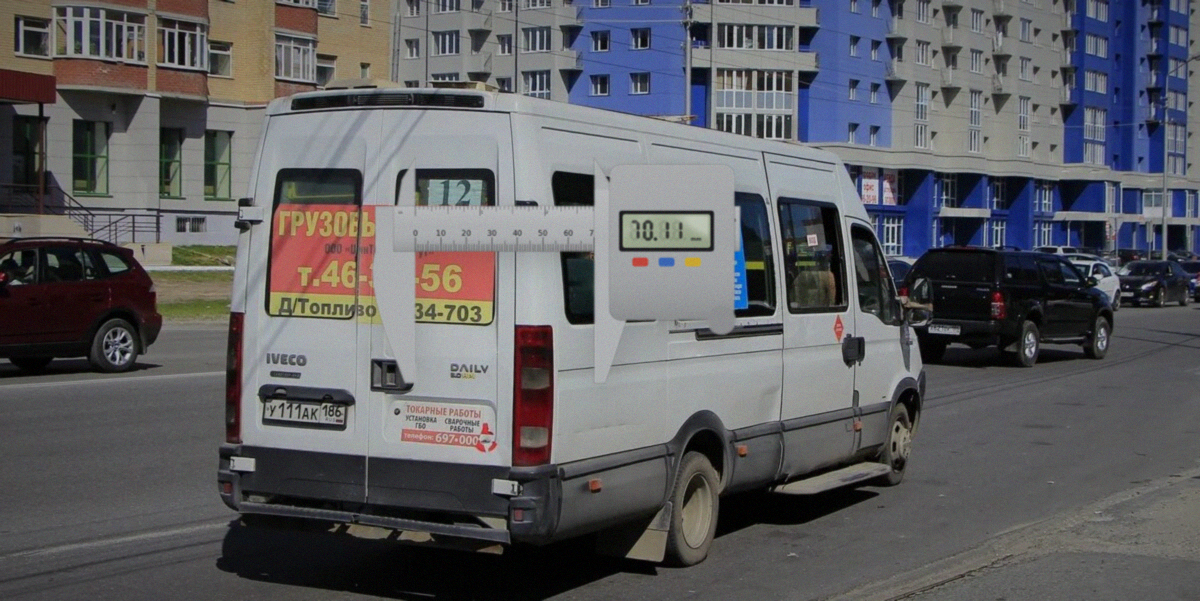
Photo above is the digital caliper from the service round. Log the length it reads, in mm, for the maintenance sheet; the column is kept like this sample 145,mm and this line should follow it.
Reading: 70.11,mm
